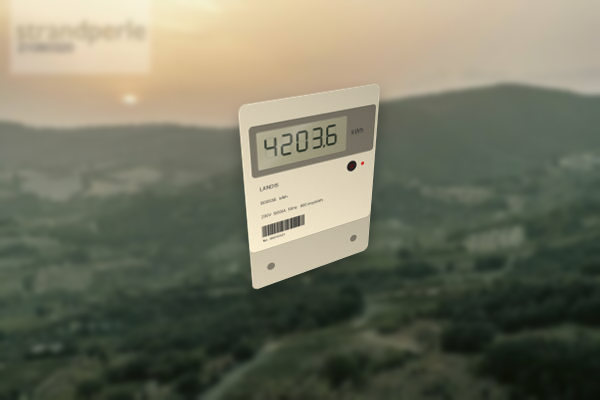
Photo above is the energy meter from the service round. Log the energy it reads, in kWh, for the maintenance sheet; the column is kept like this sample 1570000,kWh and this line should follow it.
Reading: 4203.6,kWh
